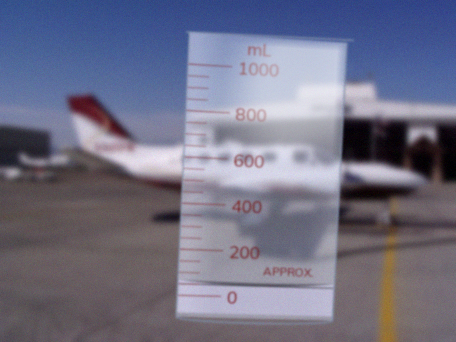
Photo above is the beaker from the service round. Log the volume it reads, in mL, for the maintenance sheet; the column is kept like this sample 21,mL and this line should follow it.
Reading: 50,mL
